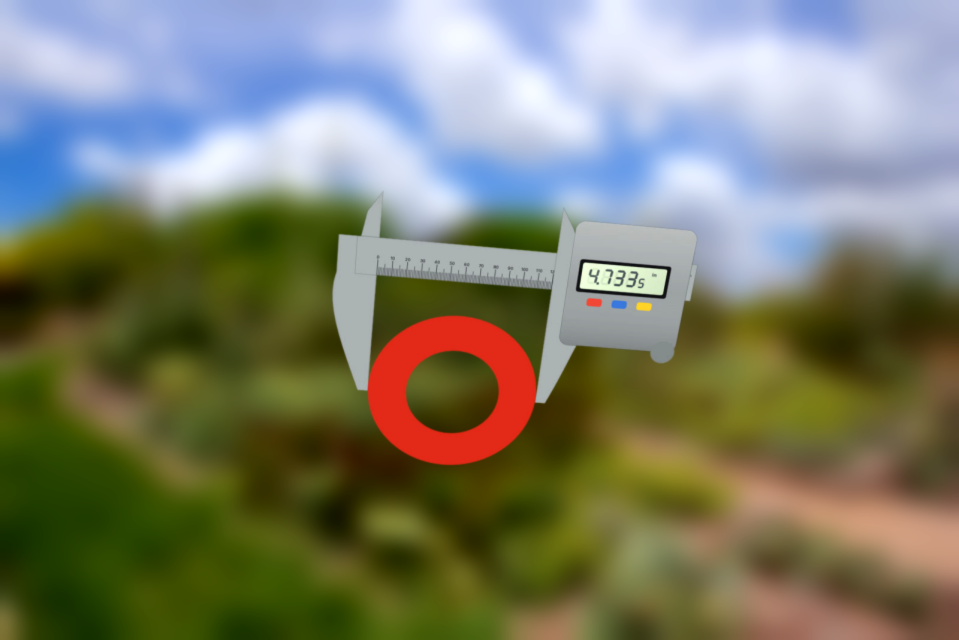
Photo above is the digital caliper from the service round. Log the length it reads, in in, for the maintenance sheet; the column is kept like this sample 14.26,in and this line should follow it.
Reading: 4.7335,in
